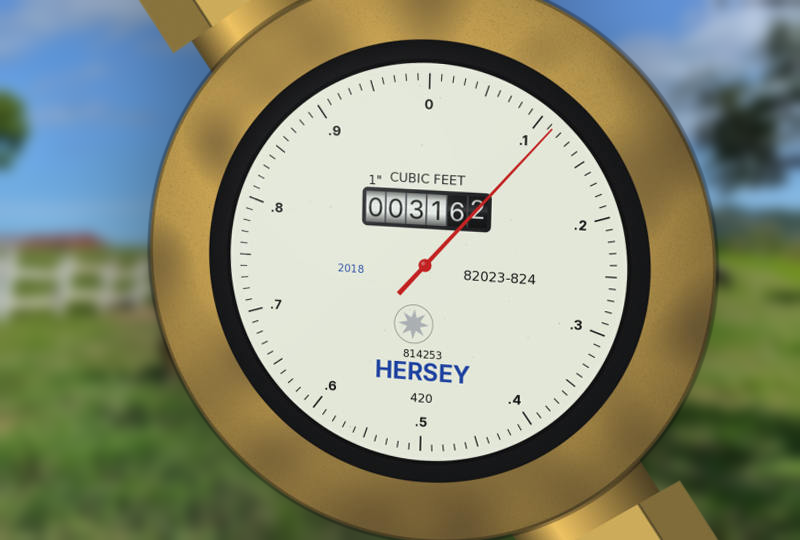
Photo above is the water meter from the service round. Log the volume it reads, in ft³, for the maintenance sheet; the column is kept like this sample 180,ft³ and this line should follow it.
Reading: 3162.11,ft³
